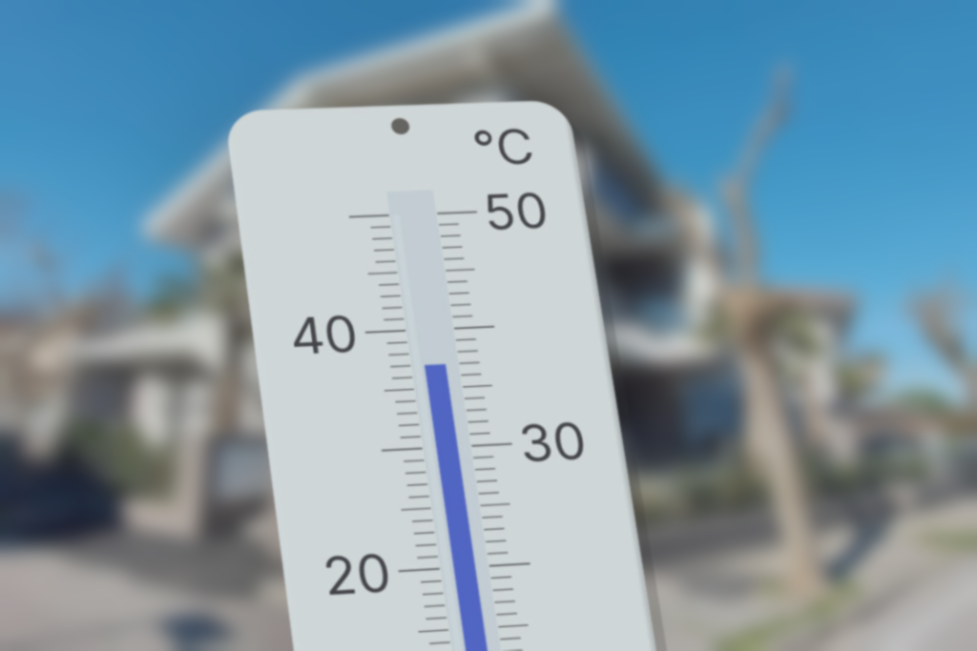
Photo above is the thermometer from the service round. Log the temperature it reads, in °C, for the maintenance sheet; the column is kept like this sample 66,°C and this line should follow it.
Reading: 37,°C
